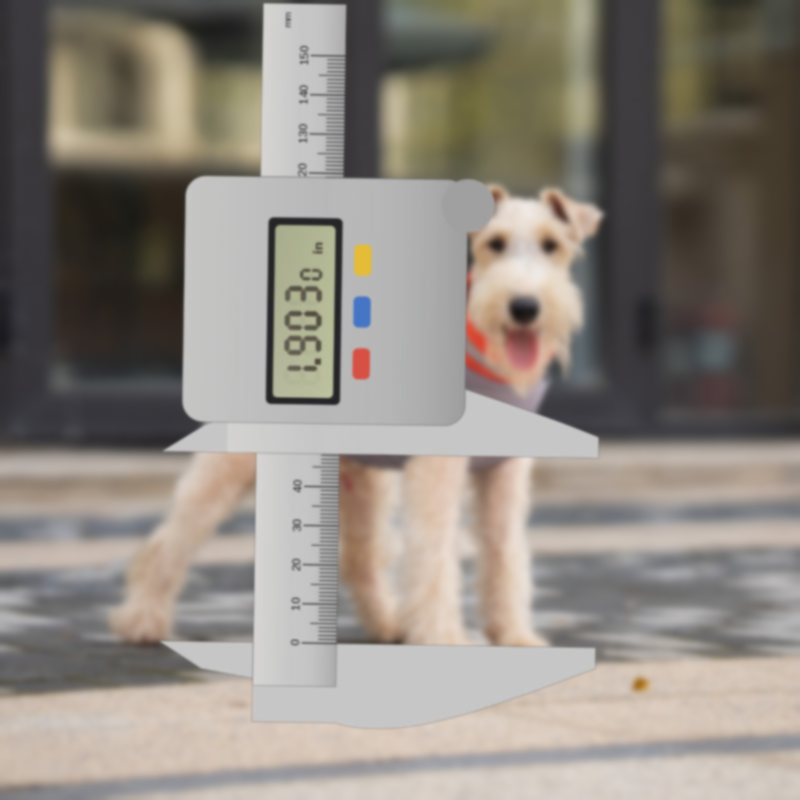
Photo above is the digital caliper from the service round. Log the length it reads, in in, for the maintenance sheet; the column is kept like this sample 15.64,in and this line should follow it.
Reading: 1.9030,in
